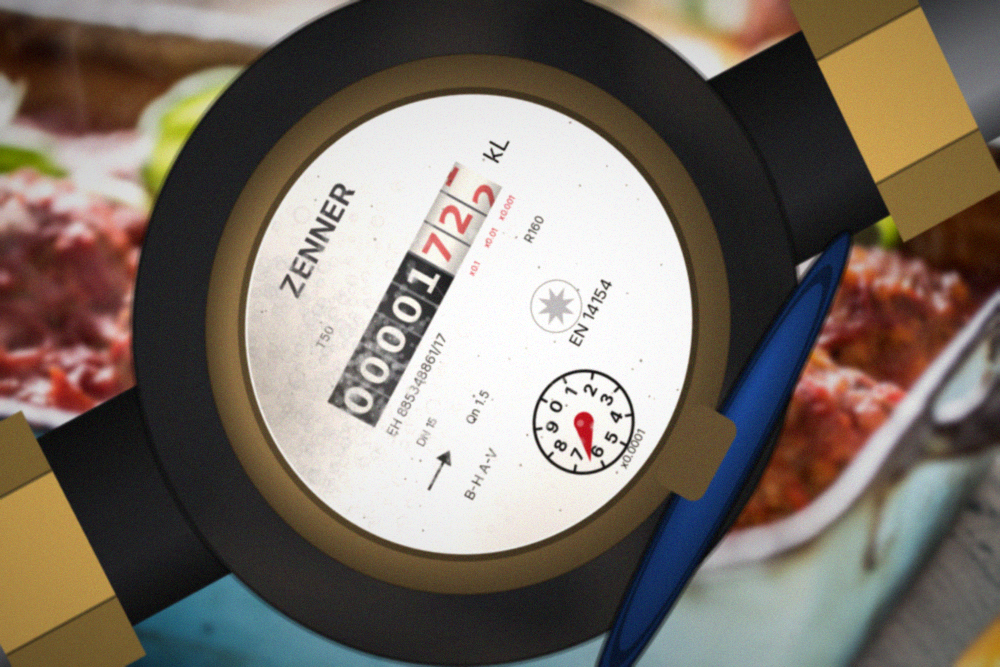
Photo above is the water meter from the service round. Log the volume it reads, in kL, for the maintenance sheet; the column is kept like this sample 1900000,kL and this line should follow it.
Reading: 1.7216,kL
